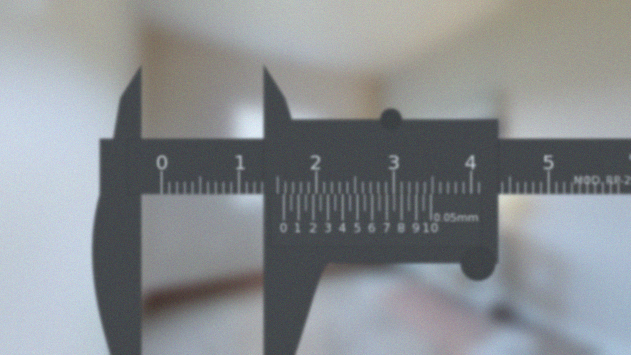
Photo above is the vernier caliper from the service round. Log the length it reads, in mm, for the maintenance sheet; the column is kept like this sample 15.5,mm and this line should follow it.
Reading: 15.8,mm
